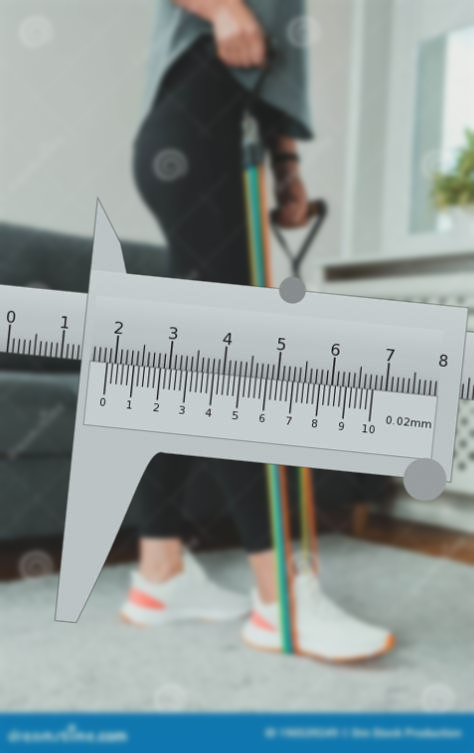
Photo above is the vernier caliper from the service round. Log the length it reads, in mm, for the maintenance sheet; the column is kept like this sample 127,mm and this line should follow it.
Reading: 18.5,mm
